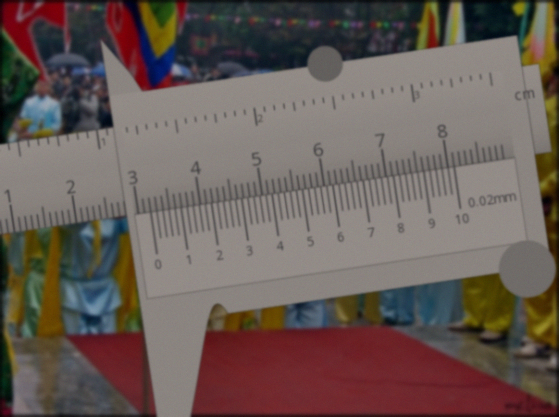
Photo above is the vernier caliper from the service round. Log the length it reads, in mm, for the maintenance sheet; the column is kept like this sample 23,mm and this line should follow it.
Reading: 32.0,mm
